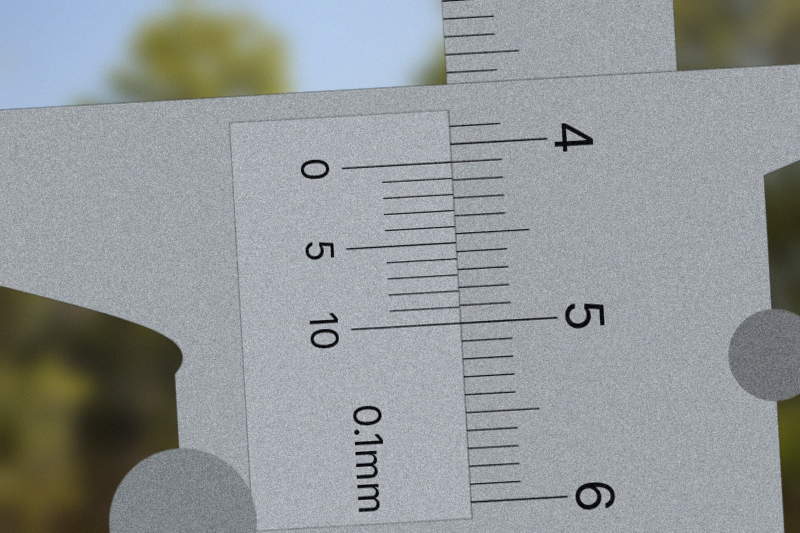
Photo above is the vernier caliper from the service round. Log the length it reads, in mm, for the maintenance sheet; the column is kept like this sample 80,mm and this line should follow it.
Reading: 41.0,mm
